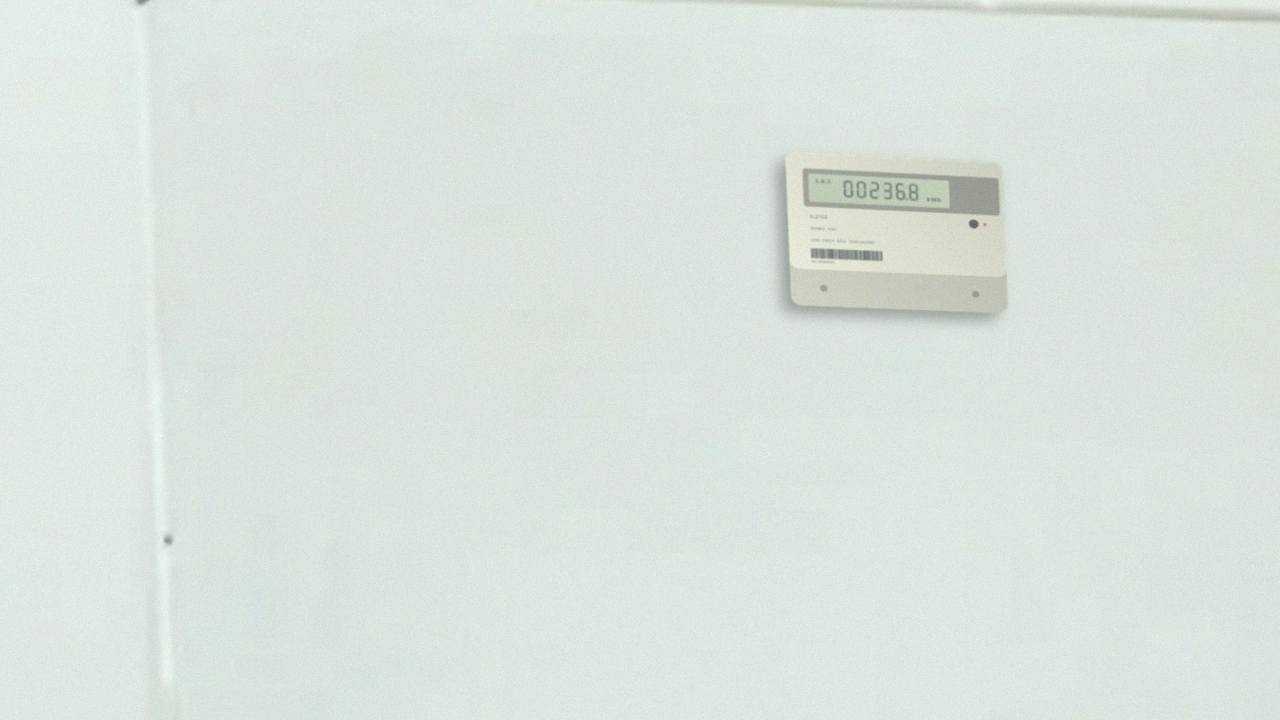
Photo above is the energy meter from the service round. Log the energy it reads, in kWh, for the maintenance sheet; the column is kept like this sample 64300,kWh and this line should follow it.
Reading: 236.8,kWh
